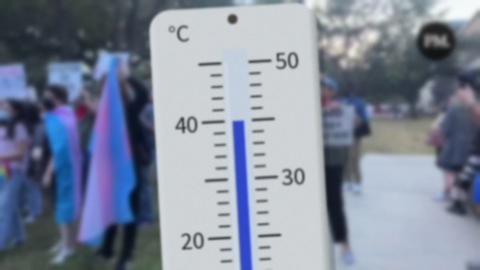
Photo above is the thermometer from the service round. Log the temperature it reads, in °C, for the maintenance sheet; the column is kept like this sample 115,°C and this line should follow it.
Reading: 40,°C
